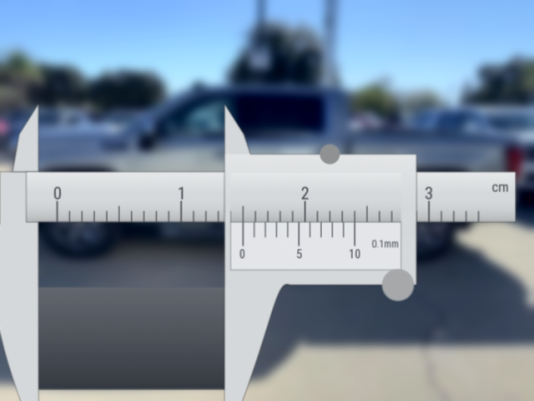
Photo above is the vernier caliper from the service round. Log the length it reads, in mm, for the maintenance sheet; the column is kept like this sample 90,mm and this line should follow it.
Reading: 15.0,mm
